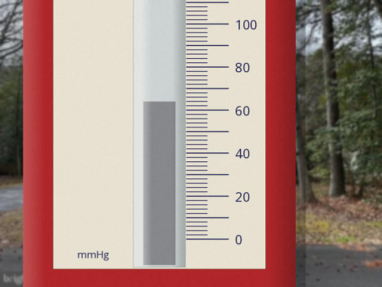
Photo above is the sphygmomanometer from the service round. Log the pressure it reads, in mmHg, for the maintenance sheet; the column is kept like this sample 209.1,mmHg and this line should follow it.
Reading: 64,mmHg
